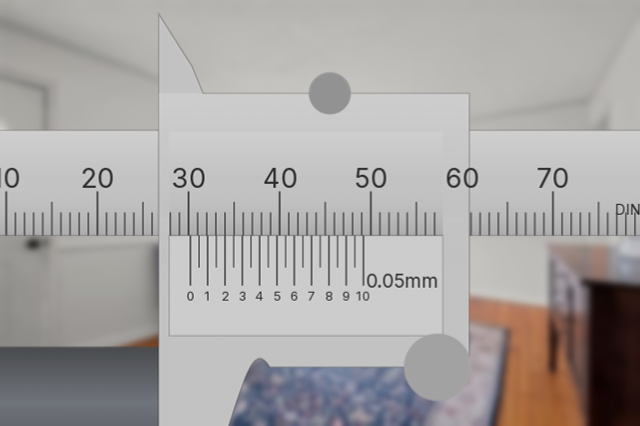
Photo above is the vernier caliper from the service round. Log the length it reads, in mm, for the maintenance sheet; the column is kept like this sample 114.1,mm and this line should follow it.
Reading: 30.2,mm
